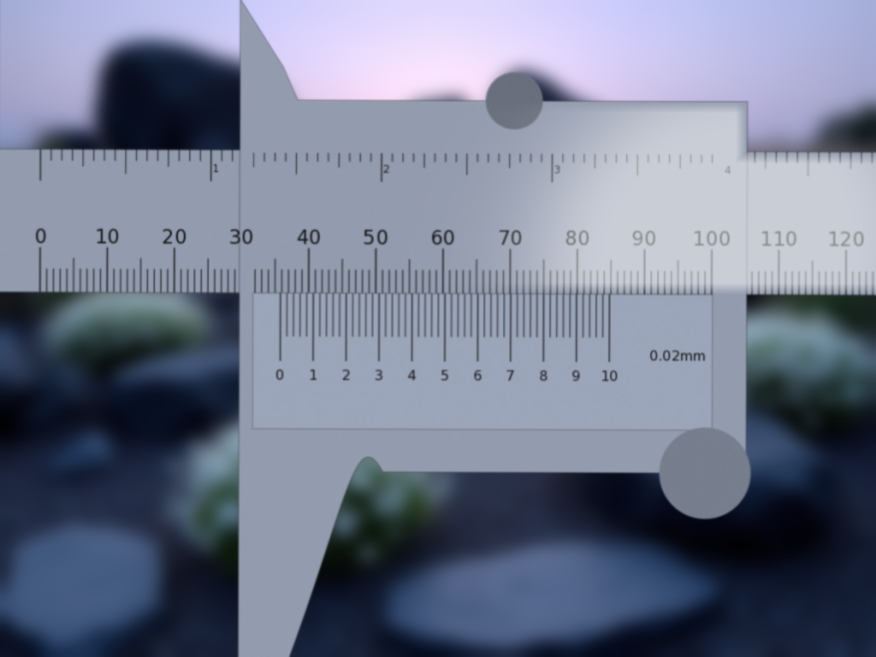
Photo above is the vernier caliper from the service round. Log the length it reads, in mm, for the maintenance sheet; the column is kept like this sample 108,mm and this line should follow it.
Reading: 35.8,mm
